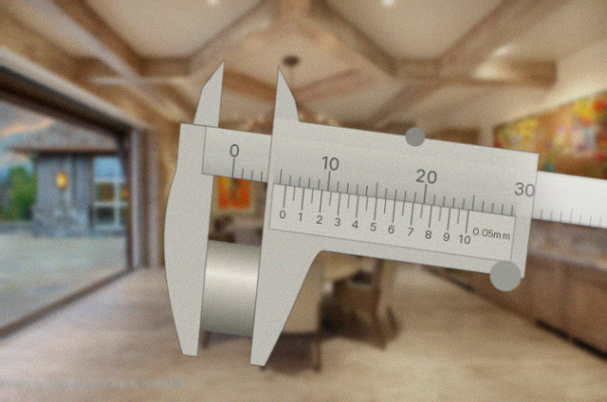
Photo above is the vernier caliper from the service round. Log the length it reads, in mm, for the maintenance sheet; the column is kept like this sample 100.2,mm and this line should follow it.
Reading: 5.6,mm
